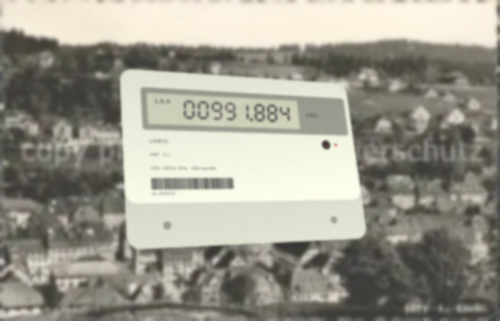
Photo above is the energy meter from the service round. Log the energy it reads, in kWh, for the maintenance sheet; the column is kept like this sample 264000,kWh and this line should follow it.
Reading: 991.884,kWh
